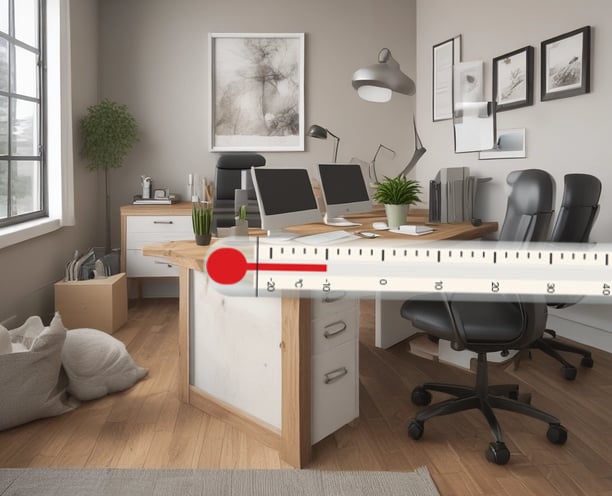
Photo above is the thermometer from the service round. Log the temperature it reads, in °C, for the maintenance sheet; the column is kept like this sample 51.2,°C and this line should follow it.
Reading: -10,°C
